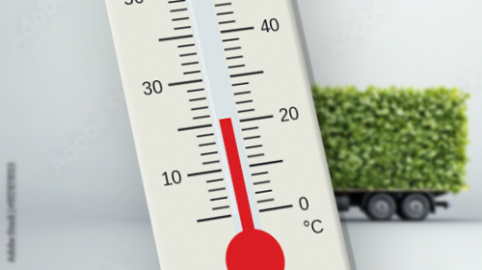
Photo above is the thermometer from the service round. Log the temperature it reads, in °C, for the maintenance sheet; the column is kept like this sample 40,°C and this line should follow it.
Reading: 21,°C
